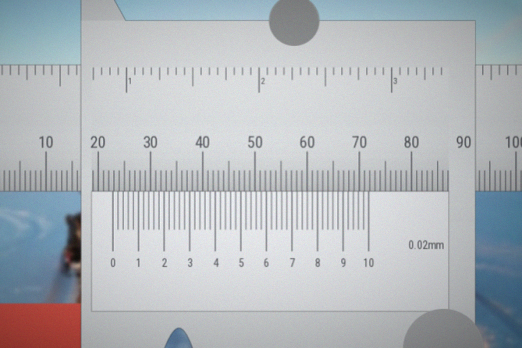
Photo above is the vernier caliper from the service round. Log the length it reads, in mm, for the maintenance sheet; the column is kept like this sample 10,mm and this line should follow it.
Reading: 22.8,mm
